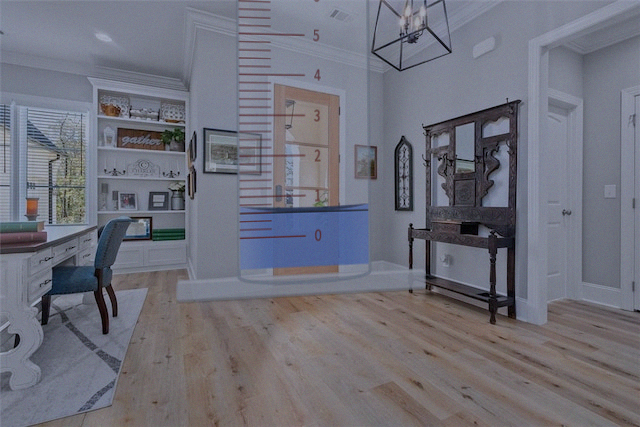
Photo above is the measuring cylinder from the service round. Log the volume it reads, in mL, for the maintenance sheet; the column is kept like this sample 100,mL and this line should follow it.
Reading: 0.6,mL
